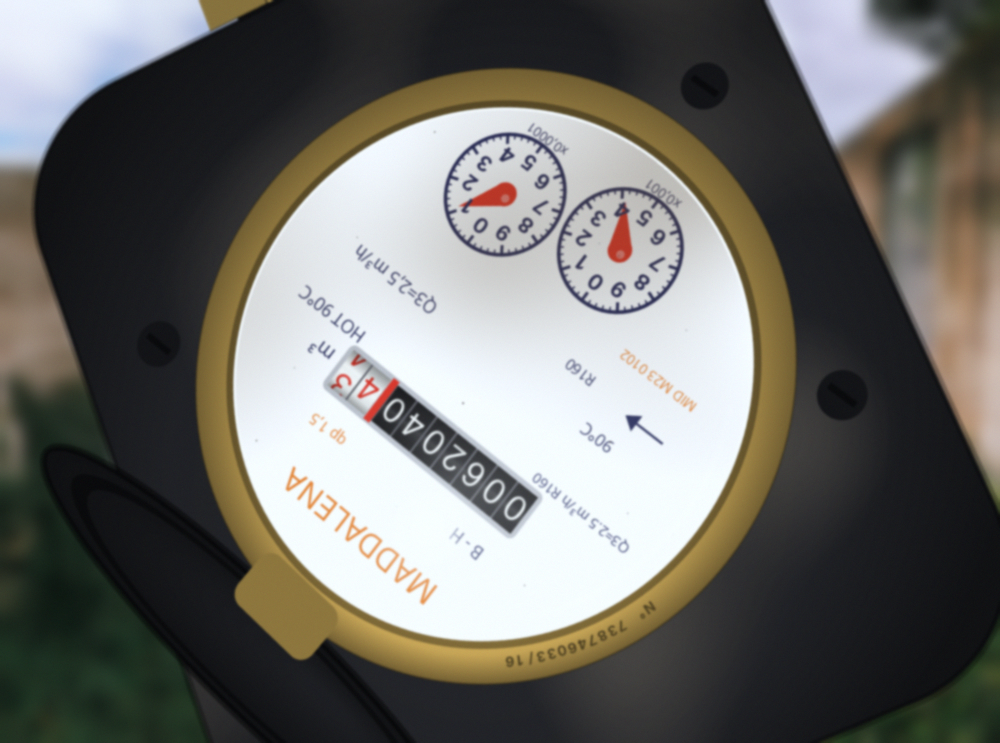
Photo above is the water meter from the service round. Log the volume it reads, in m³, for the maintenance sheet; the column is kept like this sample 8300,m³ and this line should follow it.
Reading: 62040.4341,m³
